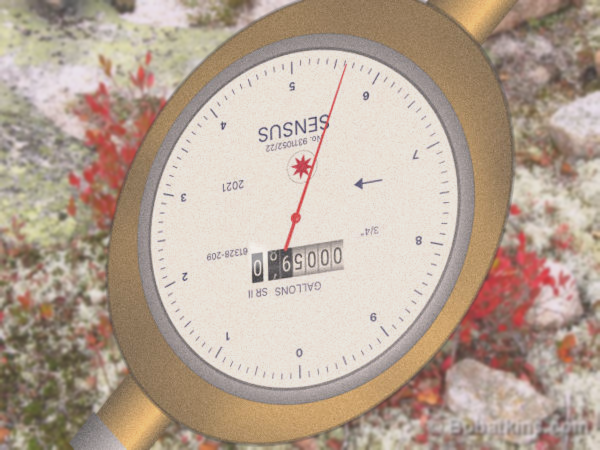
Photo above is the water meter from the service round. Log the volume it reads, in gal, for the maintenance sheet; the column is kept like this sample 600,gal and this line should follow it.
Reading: 5975.6,gal
